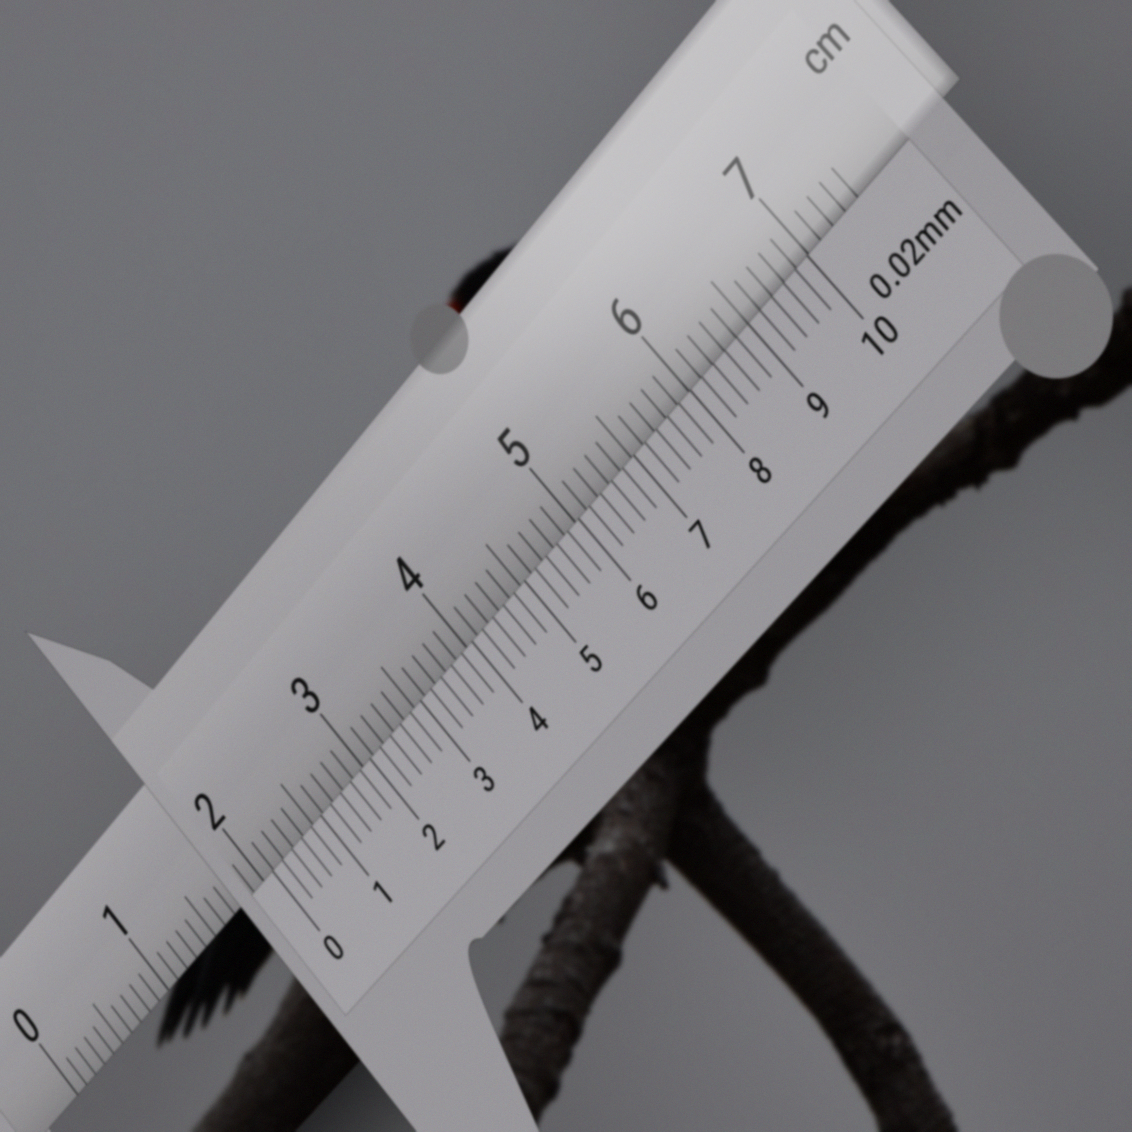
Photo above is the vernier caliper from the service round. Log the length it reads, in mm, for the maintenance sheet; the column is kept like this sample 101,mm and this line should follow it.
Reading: 20.9,mm
